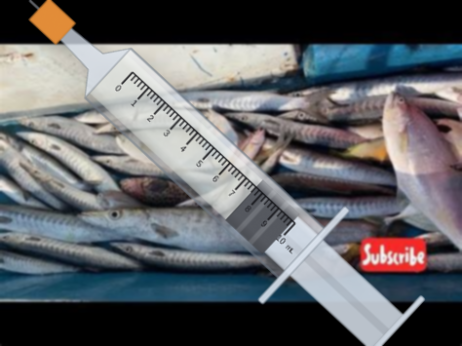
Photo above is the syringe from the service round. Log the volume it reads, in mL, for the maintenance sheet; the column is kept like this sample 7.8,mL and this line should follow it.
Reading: 7.6,mL
